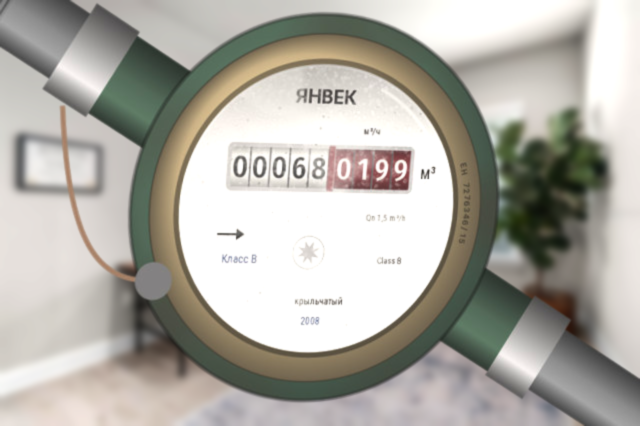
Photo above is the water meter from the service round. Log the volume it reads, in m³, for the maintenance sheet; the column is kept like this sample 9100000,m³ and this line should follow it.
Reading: 68.0199,m³
